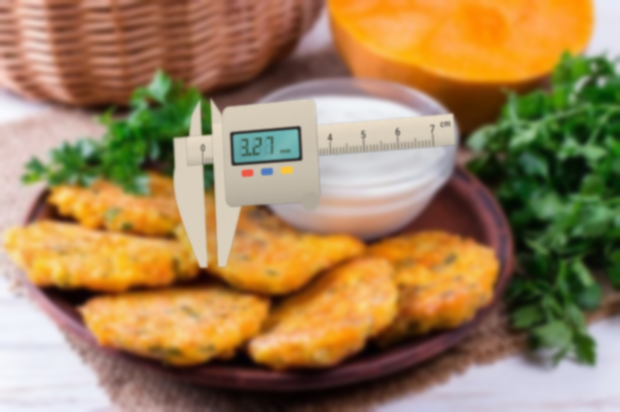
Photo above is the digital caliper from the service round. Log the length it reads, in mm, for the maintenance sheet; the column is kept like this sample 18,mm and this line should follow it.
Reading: 3.27,mm
